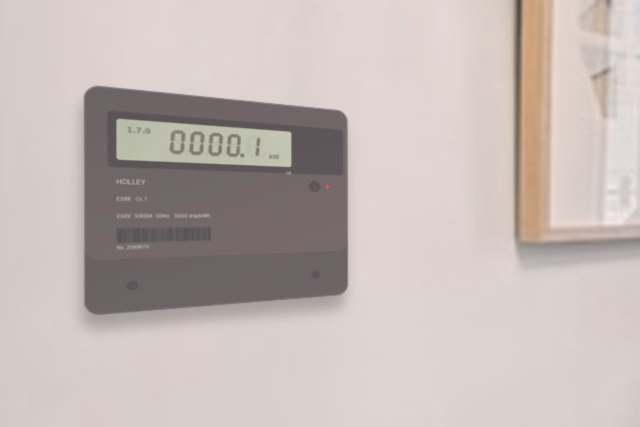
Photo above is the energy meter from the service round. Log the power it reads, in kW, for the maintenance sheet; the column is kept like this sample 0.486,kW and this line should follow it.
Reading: 0.1,kW
